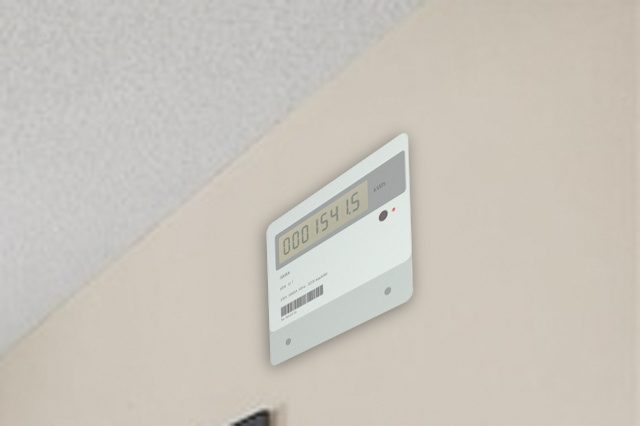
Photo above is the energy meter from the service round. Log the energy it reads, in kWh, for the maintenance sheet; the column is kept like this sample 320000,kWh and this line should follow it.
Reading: 1541.5,kWh
